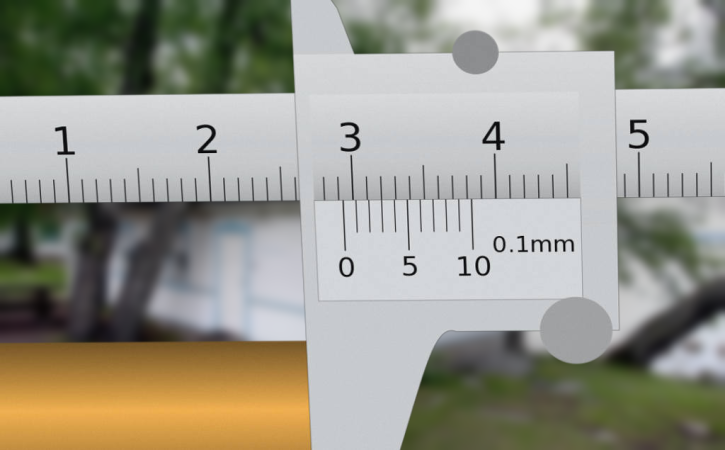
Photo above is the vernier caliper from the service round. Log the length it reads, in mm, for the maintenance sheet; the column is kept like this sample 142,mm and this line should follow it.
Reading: 29.3,mm
